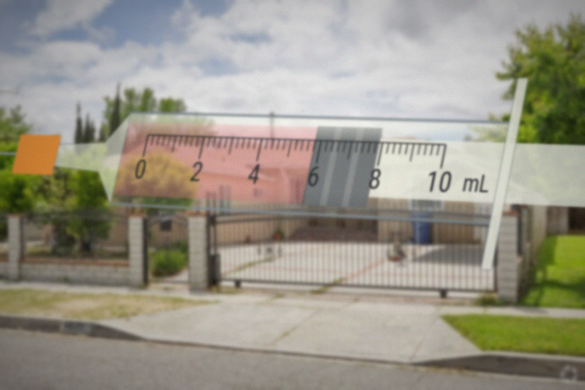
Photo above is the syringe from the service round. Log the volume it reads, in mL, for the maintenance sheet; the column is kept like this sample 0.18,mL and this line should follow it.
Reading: 5.8,mL
